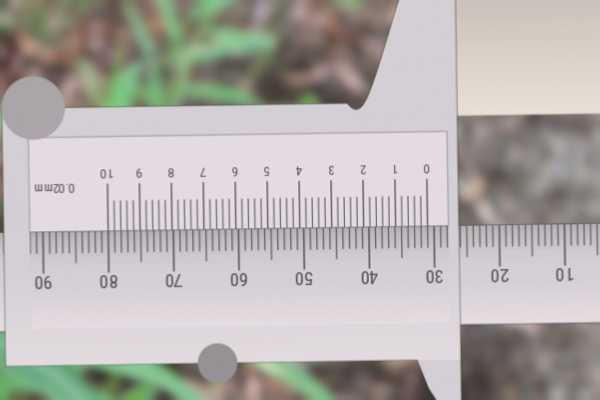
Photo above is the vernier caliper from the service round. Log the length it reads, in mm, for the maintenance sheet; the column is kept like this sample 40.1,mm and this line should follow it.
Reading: 31.0,mm
